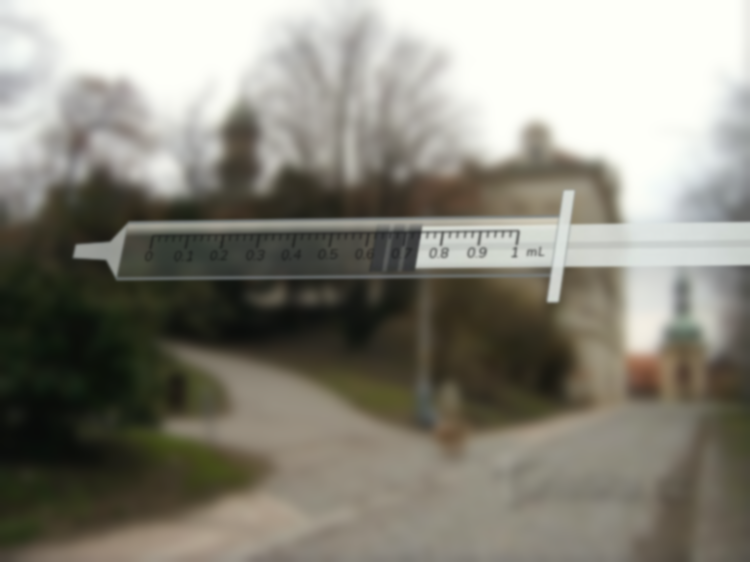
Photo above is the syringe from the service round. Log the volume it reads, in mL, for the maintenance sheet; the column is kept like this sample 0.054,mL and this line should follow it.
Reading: 0.62,mL
